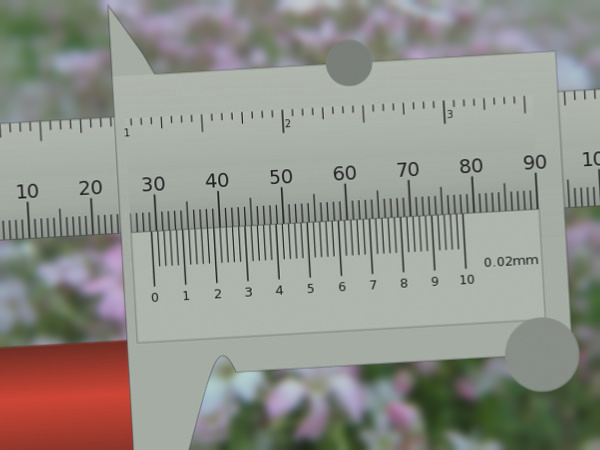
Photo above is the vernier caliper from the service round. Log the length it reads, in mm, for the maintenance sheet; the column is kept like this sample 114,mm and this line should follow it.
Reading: 29.2,mm
